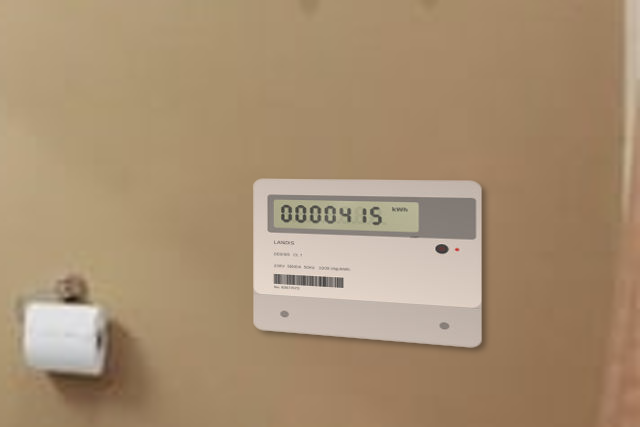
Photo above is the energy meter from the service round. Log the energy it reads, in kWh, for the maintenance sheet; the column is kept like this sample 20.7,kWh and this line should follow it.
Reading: 415,kWh
